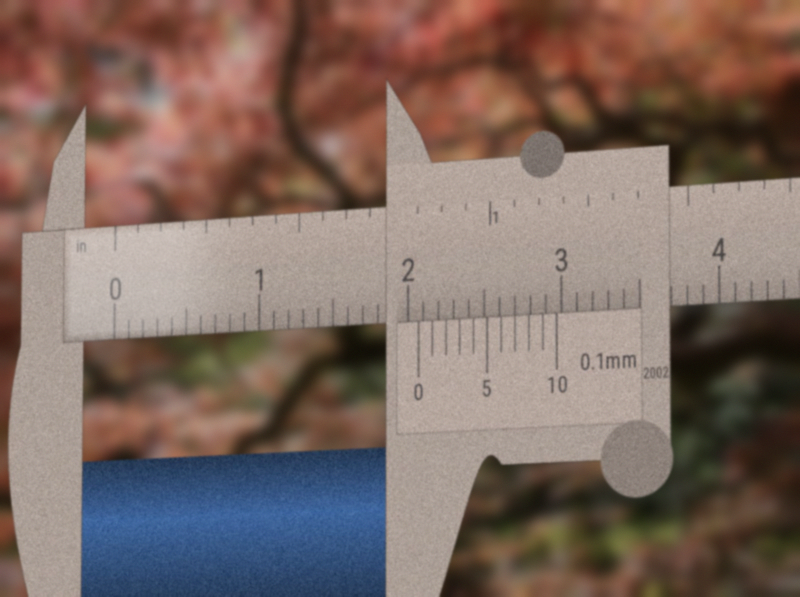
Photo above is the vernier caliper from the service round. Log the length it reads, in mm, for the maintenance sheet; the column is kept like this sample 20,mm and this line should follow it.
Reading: 20.7,mm
